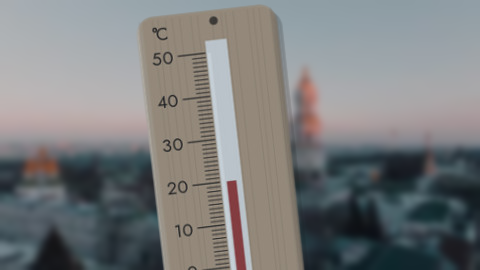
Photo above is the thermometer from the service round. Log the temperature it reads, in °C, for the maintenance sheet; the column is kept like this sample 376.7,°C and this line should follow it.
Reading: 20,°C
